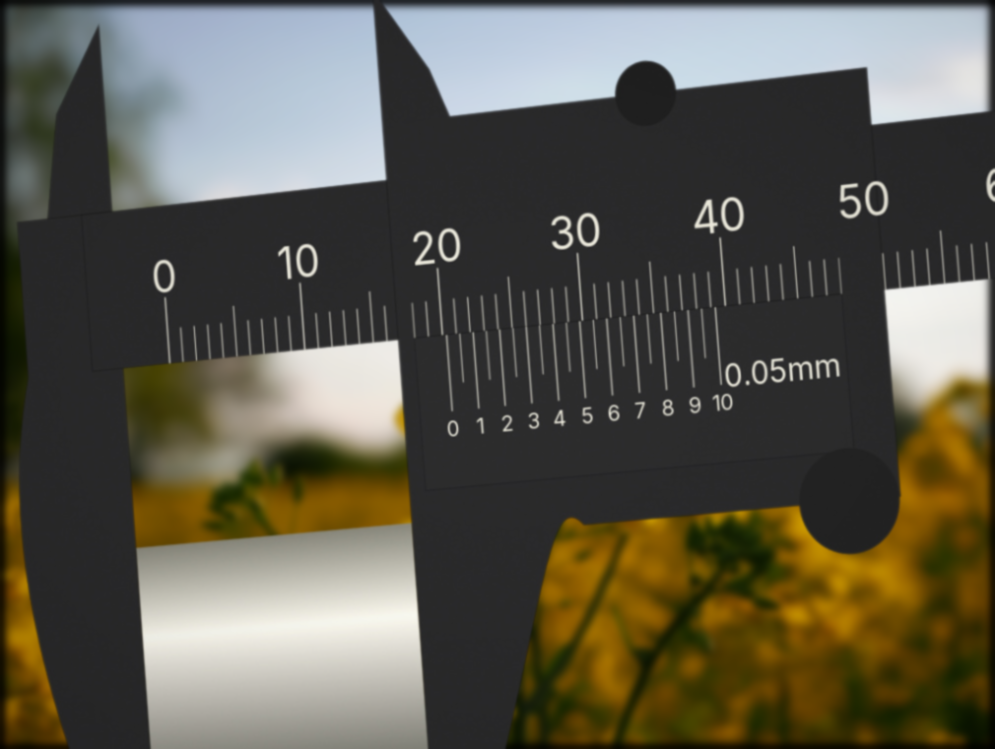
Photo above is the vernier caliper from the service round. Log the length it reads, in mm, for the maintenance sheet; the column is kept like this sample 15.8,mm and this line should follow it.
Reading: 20.3,mm
